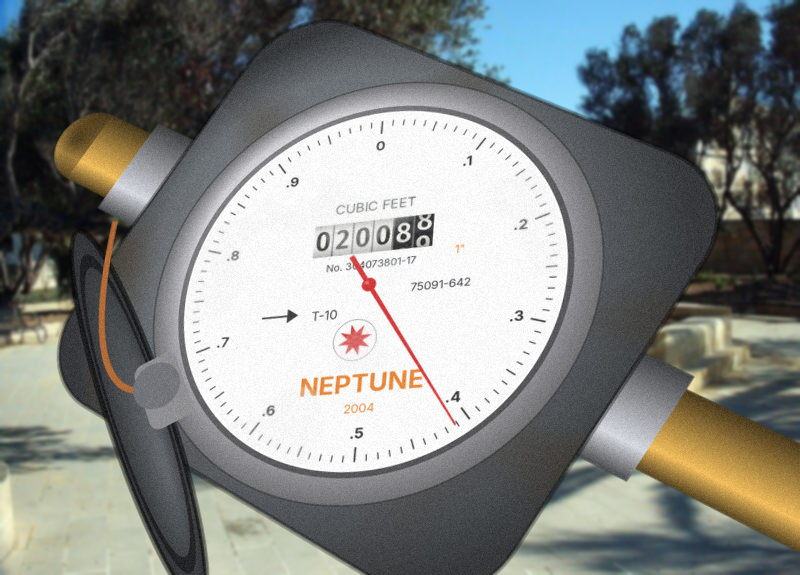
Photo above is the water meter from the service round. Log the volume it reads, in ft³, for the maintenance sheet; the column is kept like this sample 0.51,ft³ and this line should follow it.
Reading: 20088.41,ft³
